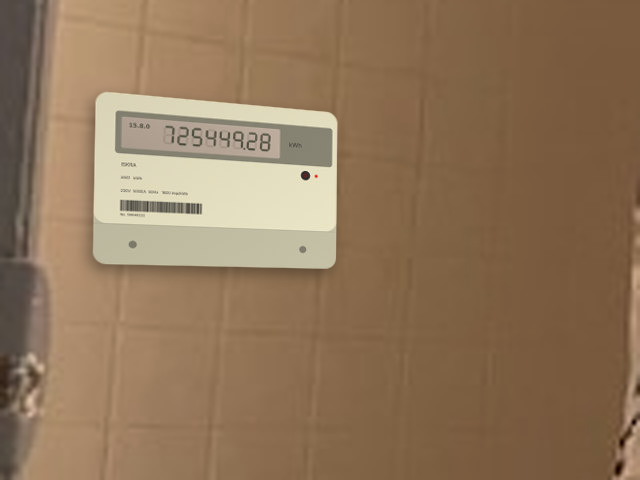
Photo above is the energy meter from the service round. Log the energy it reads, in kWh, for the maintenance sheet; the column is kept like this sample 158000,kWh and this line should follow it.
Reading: 725449.28,kWh
